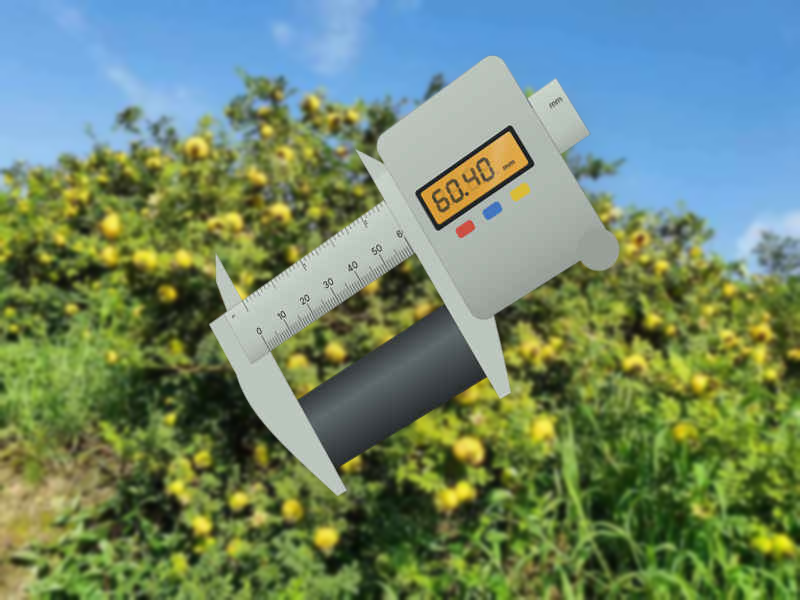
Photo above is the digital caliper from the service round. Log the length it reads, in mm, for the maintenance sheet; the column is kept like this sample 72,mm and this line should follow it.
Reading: 60.40,mm
